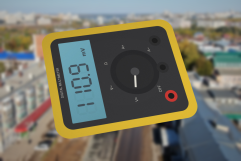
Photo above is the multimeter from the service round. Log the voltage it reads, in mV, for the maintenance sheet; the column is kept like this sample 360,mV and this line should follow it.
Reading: 110.9,mV
